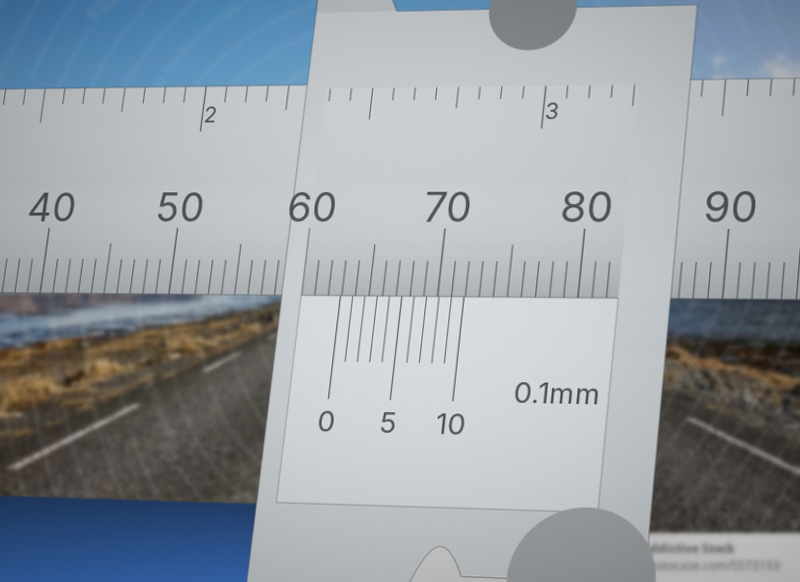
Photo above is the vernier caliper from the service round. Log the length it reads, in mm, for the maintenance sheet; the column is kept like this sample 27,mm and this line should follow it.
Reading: 62.9,mm
